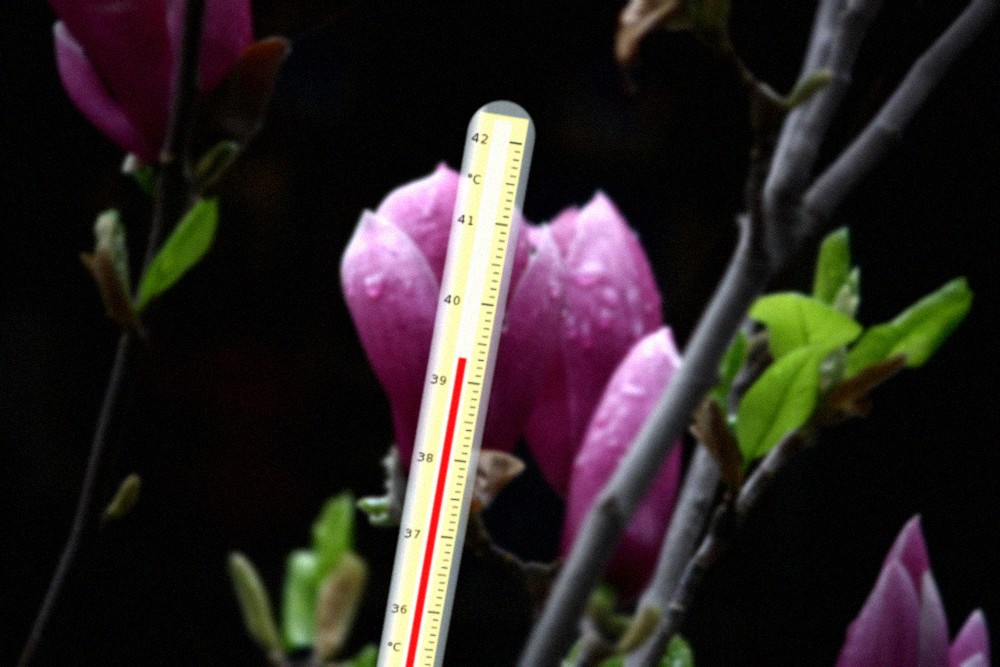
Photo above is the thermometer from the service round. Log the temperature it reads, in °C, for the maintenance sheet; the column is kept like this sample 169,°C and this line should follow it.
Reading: 39.3,°C
